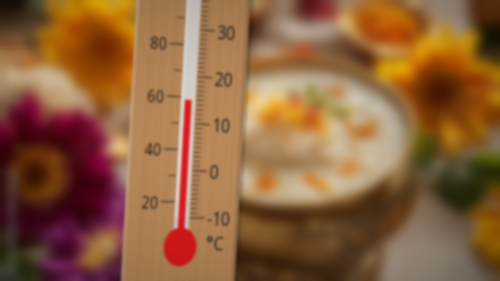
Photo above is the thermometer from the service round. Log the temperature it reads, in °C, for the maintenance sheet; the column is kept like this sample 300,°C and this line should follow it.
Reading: 15,°C
